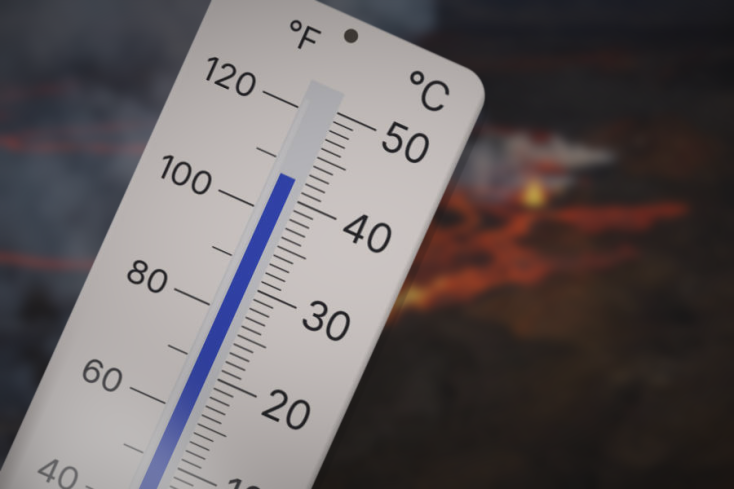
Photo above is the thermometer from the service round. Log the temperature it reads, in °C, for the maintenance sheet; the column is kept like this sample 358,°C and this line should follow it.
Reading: 42,°C
